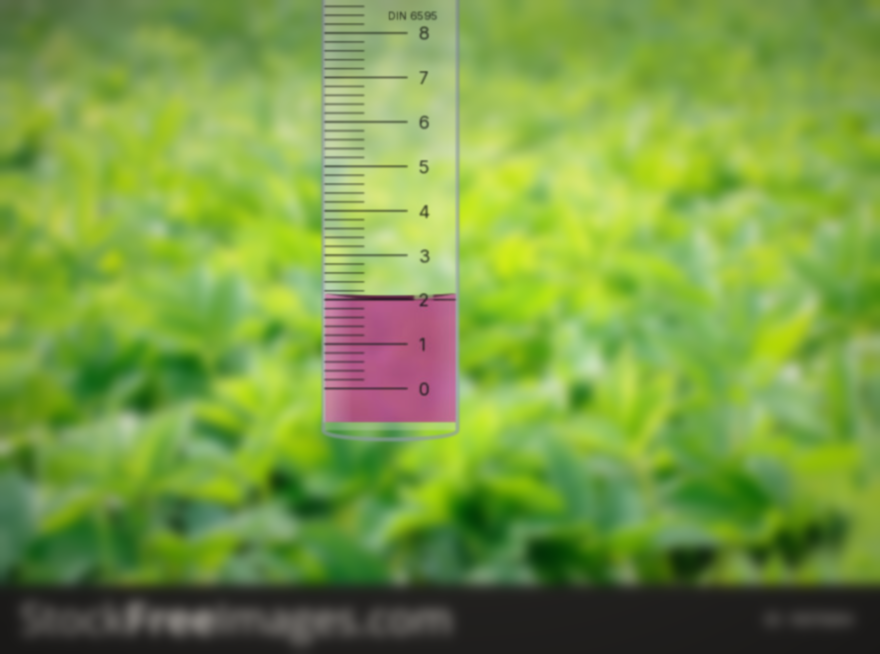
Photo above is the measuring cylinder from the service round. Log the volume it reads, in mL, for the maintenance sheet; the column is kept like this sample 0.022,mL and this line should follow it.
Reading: 2,mL
